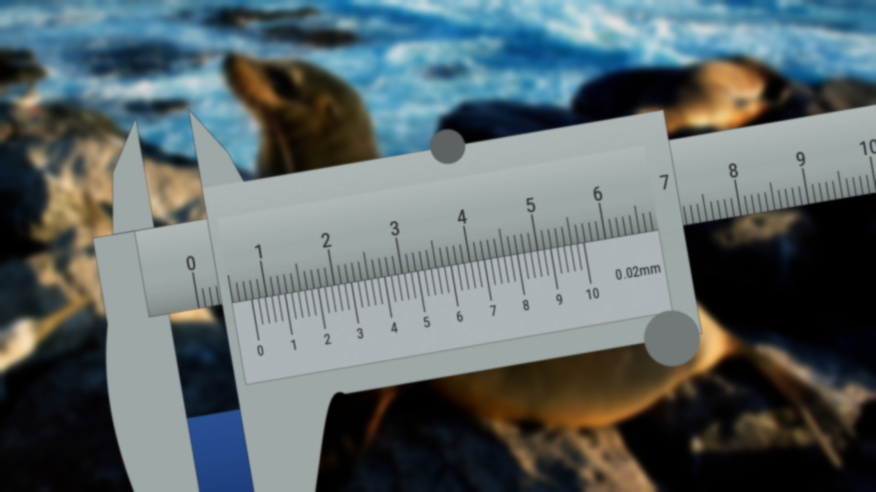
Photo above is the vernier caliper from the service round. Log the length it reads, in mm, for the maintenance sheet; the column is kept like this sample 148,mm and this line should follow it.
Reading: 7.8,mm
